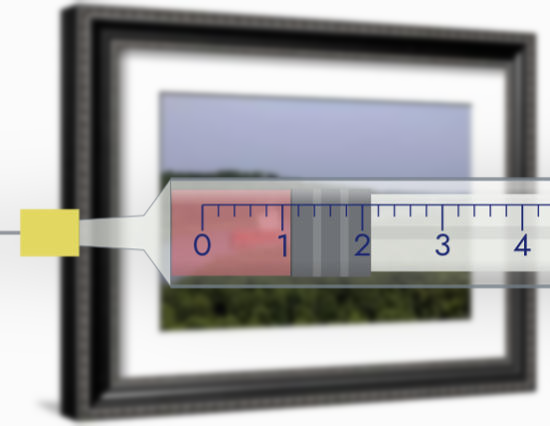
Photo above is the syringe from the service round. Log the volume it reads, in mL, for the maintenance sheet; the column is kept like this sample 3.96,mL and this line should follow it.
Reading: 1.1,mL
